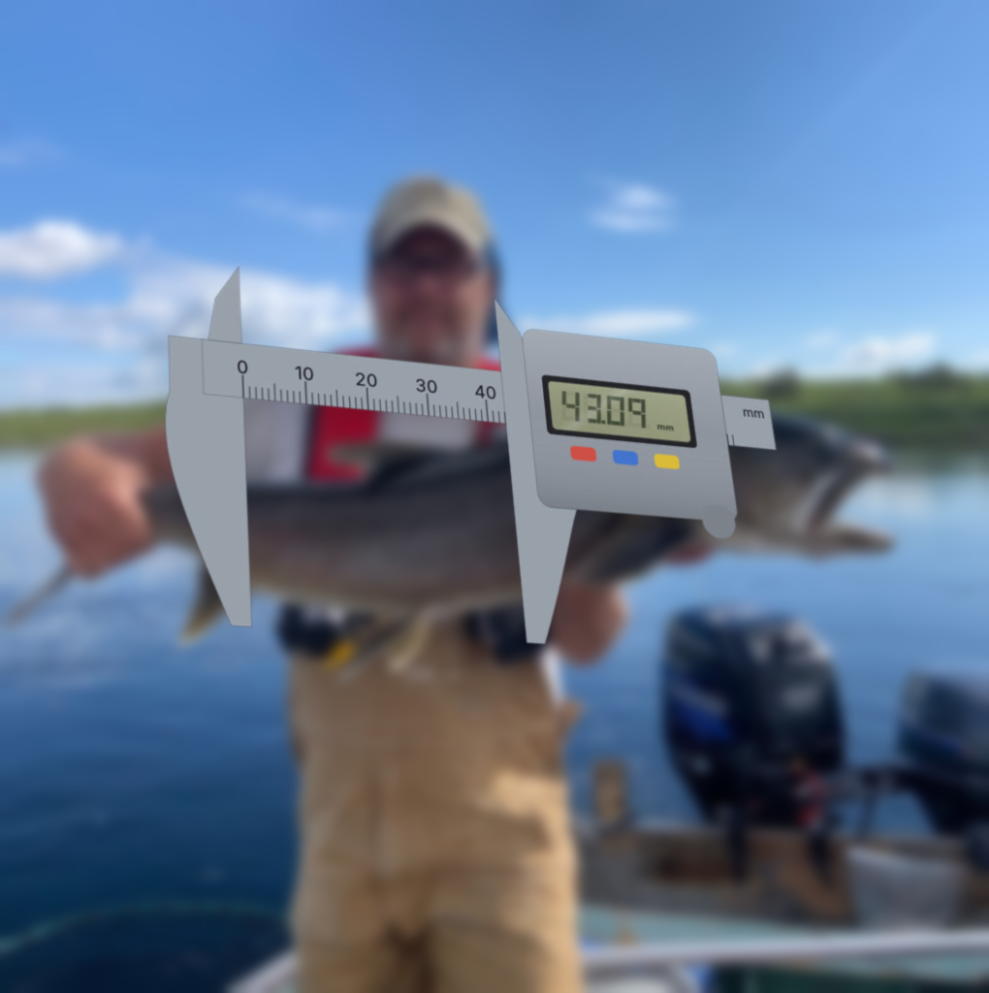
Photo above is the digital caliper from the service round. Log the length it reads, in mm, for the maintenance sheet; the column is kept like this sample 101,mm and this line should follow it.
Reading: 43.09,mm
